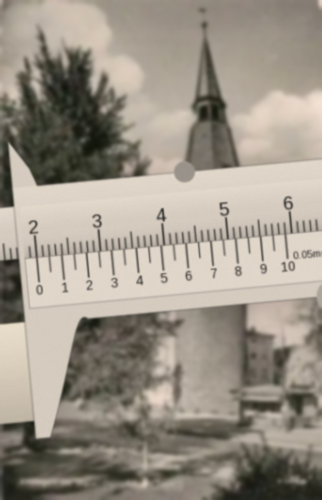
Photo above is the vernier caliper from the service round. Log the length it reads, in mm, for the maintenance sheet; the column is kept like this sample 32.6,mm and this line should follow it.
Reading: 20.0,mm
